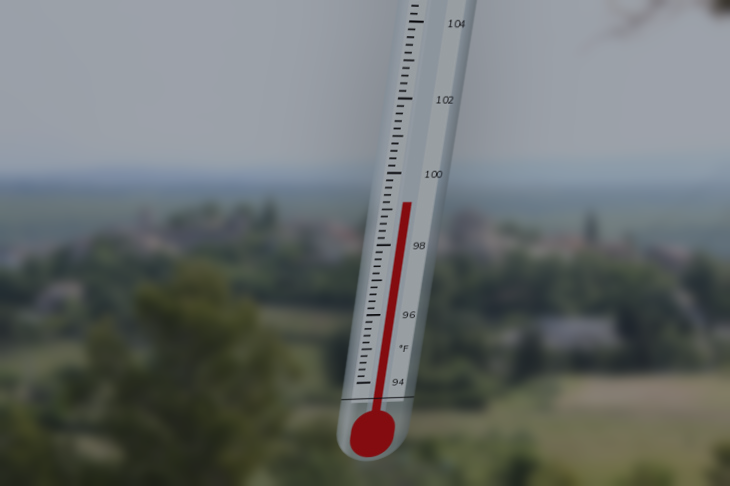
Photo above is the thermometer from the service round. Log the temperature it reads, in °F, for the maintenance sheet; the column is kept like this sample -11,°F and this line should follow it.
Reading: 99.2,°F
